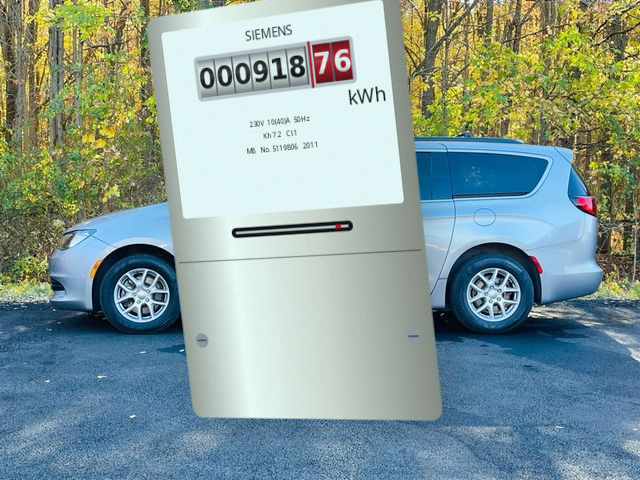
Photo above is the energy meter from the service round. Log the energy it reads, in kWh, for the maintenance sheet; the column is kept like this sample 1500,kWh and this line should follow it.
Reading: 918.76,kWh
